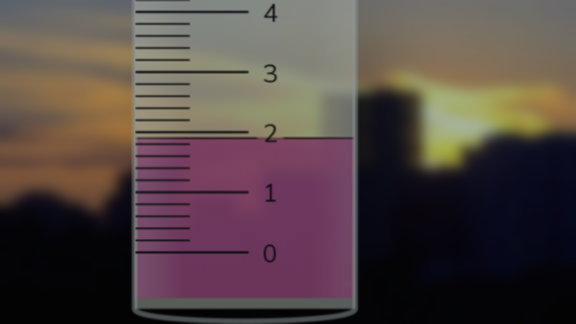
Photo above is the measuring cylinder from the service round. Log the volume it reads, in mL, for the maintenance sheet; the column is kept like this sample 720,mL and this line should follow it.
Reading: 1.9,mL
